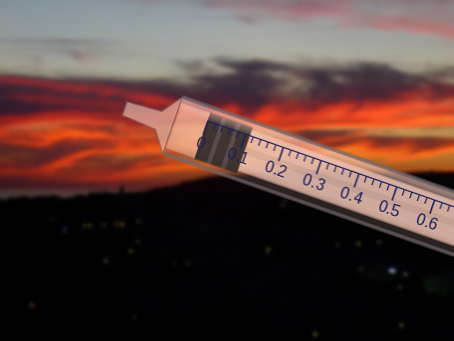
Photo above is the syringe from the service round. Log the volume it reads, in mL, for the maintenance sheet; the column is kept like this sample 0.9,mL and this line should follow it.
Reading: 0,mL
